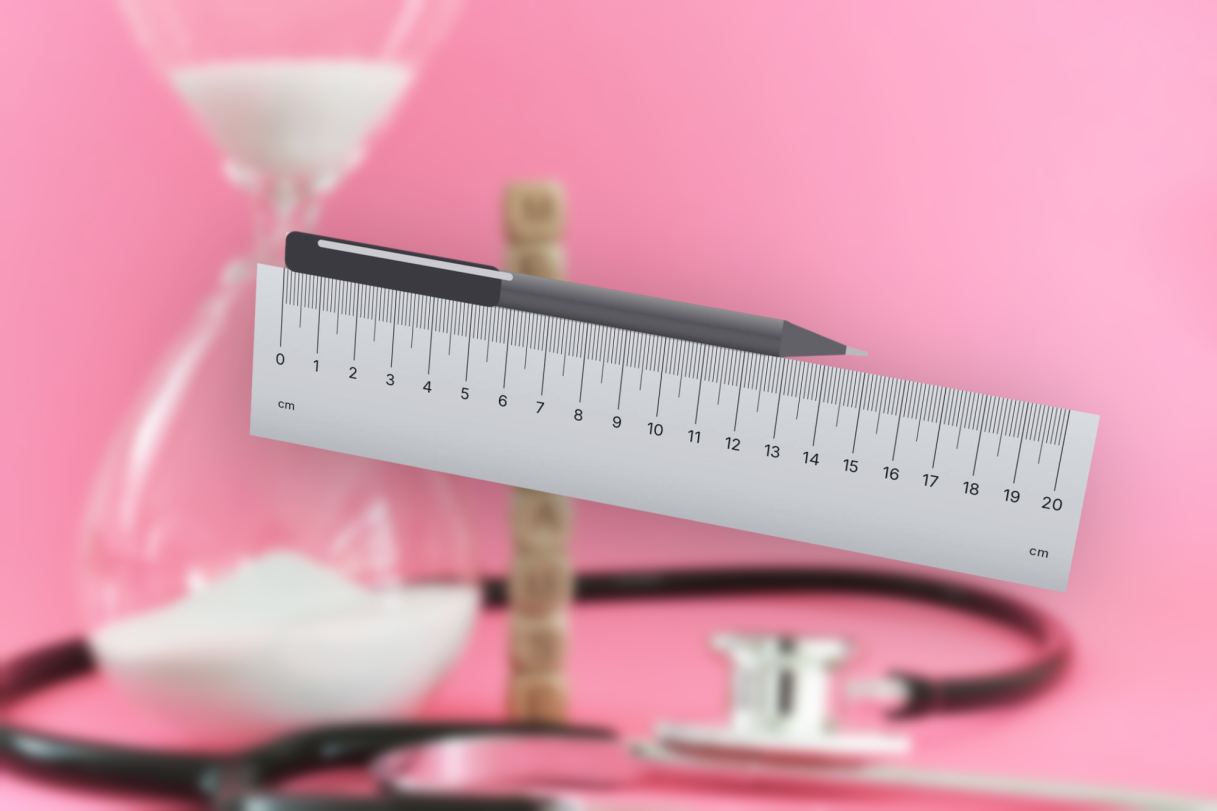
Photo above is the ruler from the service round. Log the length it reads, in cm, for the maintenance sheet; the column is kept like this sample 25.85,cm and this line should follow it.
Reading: 15,cm
